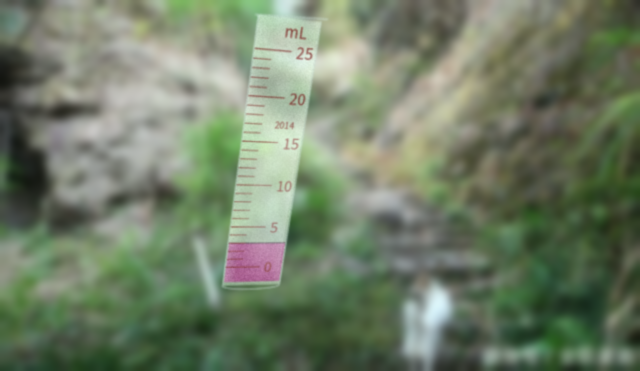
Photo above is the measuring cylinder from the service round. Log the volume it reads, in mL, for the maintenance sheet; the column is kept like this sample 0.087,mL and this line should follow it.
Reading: 3,mL
